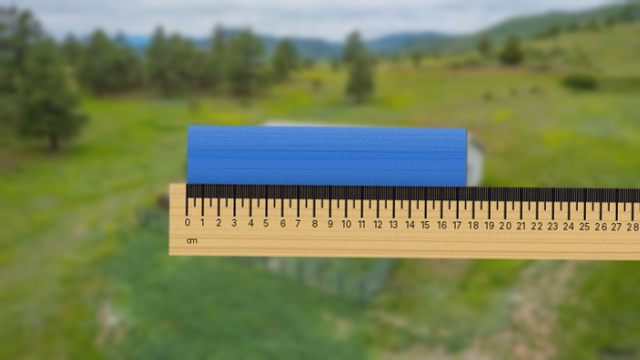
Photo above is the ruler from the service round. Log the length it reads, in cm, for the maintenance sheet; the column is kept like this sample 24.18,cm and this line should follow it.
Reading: 17.5,cm
